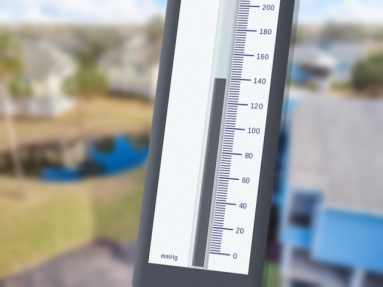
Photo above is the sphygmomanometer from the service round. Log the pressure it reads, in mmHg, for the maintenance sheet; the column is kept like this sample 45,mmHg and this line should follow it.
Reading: 140,mmHg
